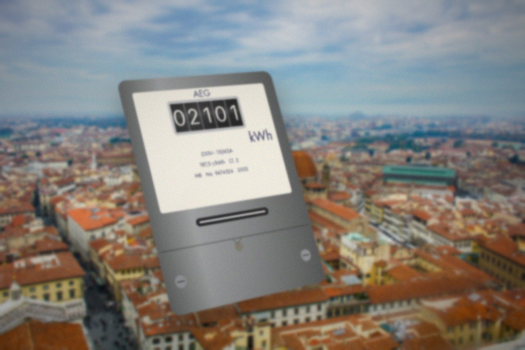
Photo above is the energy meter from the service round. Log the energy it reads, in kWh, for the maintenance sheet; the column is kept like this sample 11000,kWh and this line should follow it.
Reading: 2101,kWh
